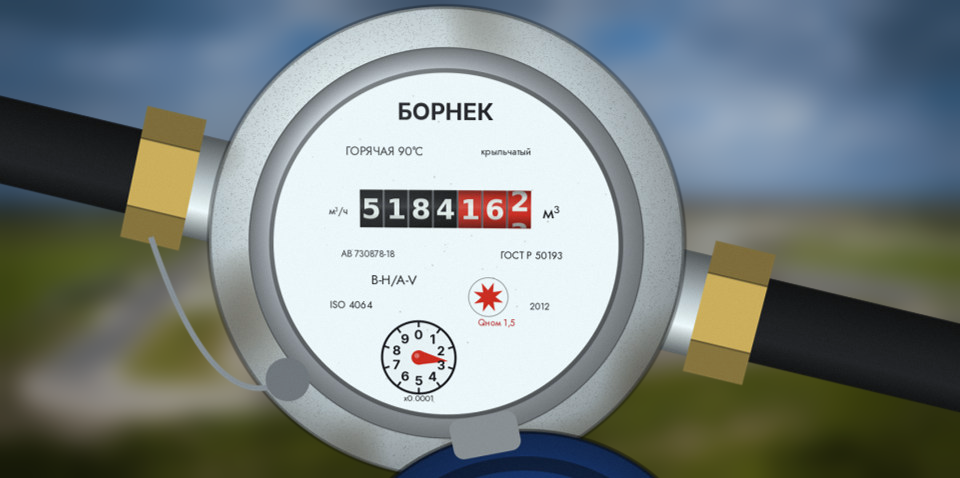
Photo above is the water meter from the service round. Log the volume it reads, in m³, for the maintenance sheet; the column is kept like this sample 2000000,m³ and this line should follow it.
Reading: 5184.1622,m³
